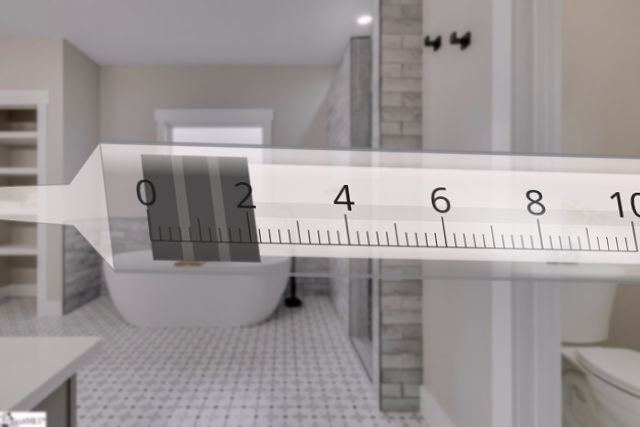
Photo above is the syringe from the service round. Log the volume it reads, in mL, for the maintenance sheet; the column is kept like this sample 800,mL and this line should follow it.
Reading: 0,mL
